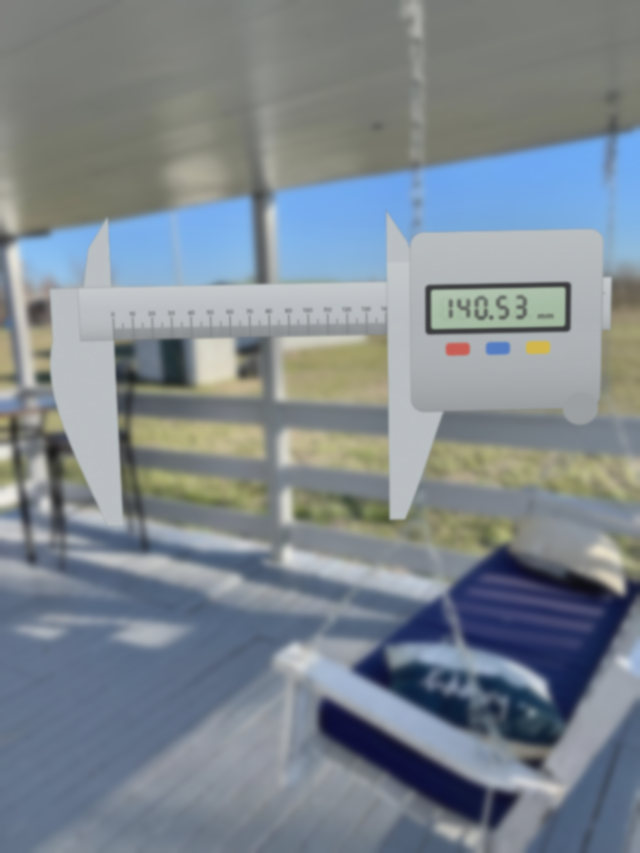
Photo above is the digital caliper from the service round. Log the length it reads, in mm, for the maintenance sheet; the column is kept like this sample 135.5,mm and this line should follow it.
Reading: 140.53,mm
